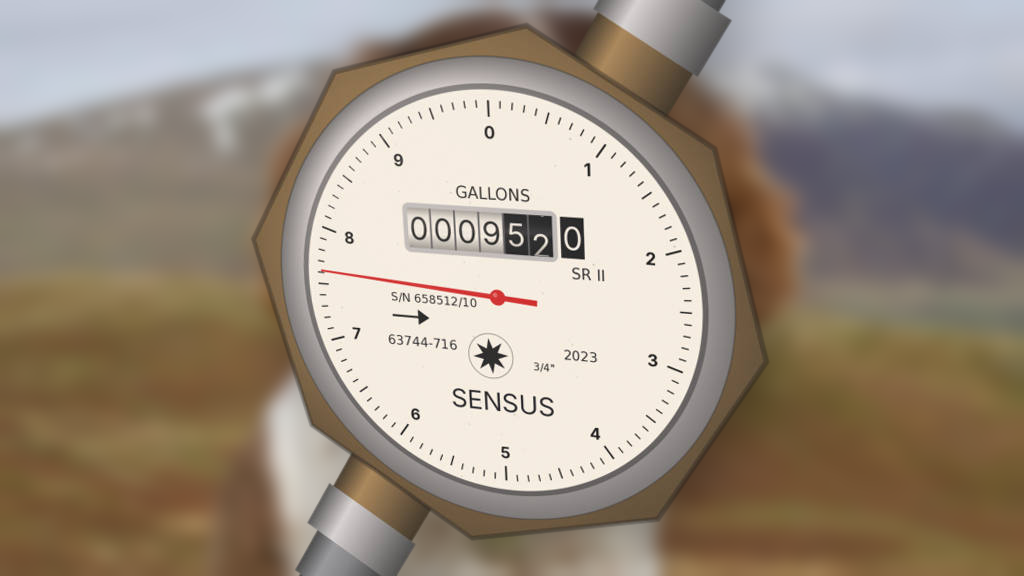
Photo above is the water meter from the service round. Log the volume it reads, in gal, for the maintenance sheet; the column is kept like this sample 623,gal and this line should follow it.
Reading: 9517.6,gal
